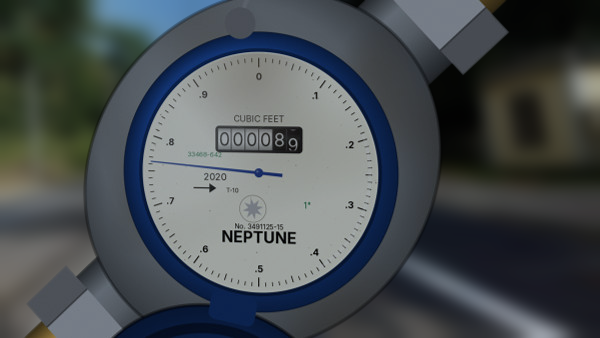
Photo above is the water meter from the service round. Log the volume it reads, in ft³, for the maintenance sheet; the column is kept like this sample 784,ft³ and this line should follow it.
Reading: 88.76,ft³
